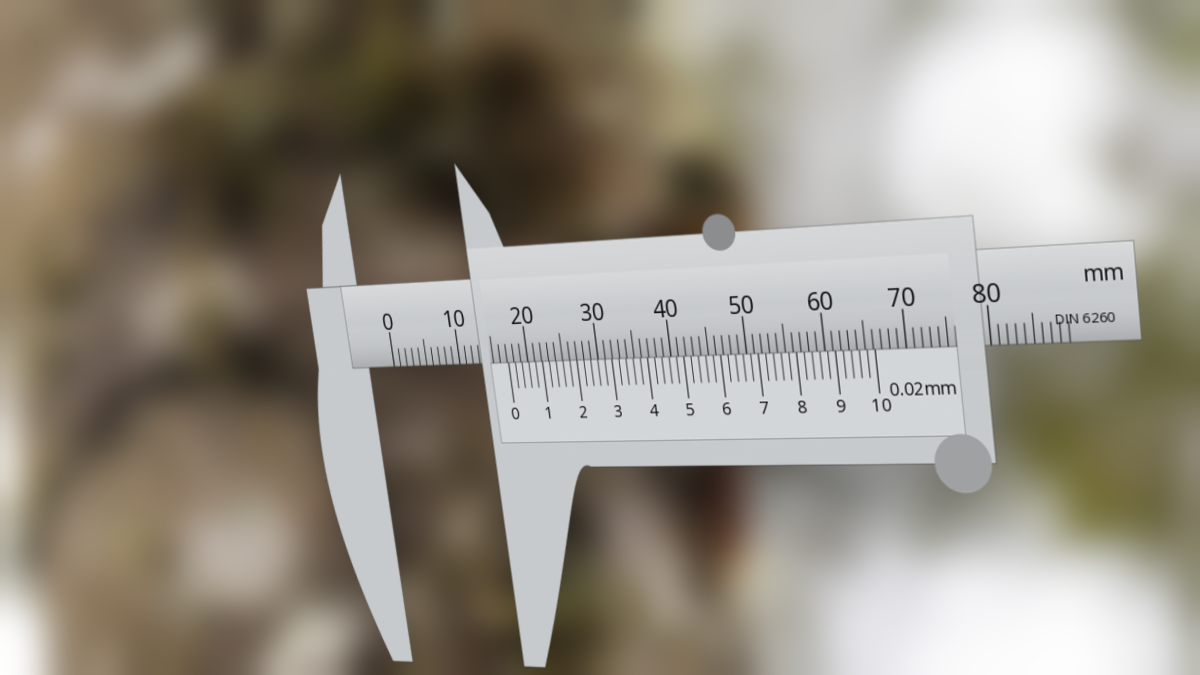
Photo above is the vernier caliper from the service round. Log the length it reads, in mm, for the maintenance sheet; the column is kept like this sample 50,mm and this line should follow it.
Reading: 17.2,mm
